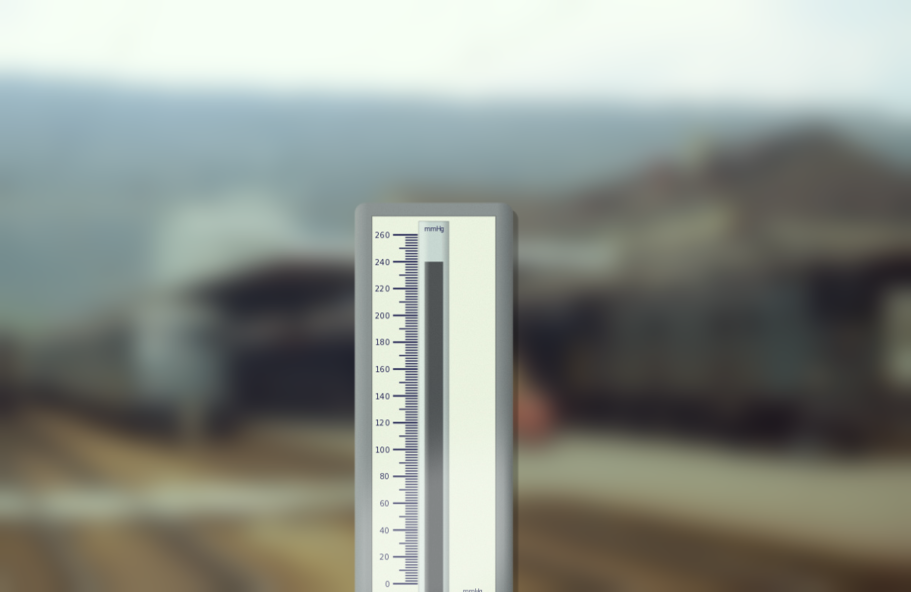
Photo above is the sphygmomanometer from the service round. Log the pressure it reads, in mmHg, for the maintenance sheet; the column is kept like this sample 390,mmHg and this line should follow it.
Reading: 240,mmHg
